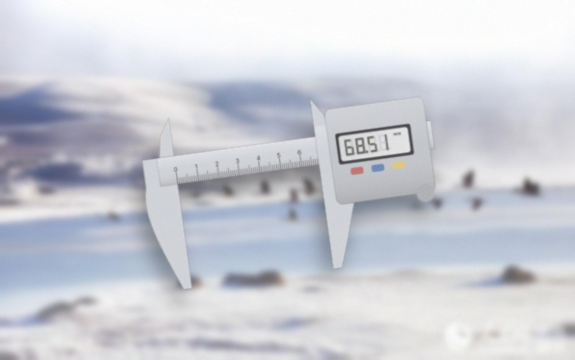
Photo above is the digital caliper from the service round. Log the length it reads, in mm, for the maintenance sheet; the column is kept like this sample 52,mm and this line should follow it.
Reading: 68.51,mm
